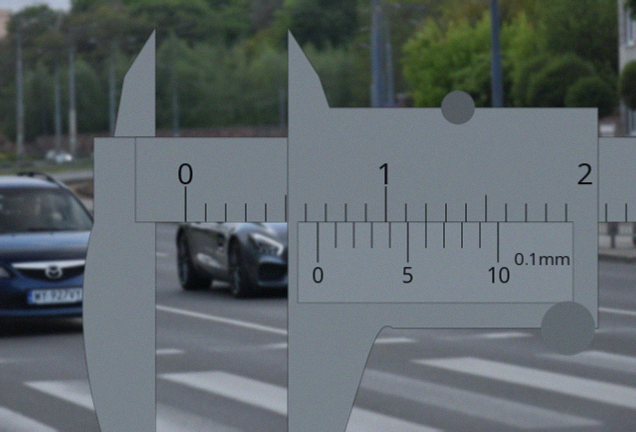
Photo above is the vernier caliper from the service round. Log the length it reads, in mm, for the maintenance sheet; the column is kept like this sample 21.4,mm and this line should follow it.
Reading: 6.6,mm
